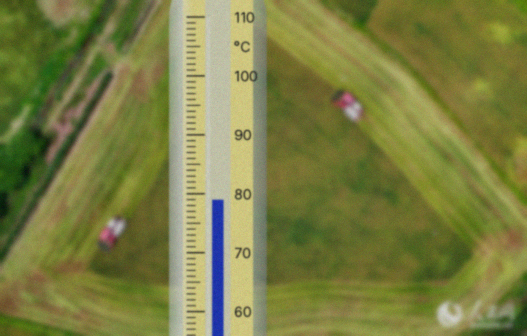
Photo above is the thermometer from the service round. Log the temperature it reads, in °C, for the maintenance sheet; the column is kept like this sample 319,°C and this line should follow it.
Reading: 79,°C
